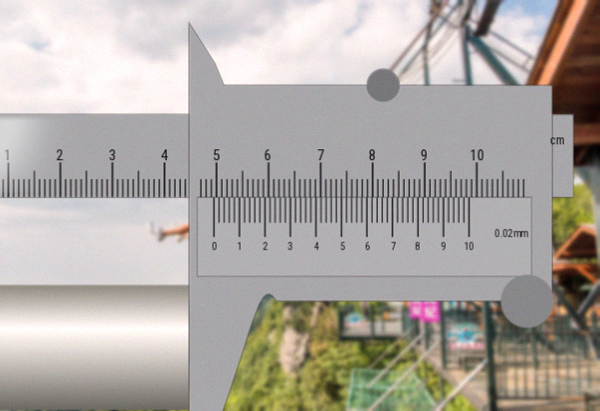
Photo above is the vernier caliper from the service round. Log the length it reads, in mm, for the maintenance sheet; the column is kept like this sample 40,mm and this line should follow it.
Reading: 49.5,mm
